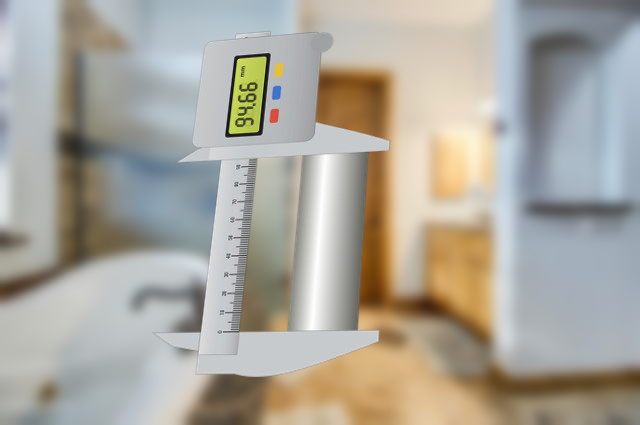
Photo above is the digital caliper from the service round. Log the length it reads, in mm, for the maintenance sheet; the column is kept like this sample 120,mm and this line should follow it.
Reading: 94.66,mm
